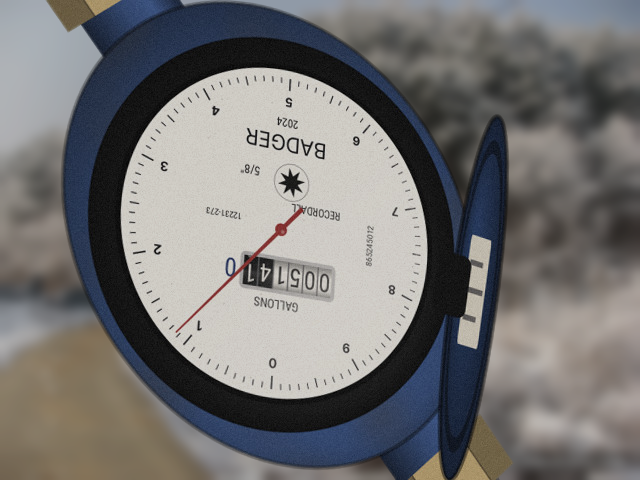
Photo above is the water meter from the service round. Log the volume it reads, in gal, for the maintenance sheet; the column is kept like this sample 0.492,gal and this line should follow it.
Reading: 51411.1,gal
